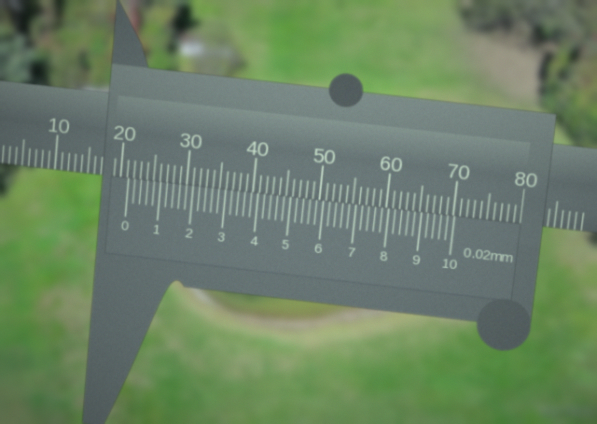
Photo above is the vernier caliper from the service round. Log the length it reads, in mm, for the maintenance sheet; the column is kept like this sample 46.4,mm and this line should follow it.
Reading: 21.2,mm
